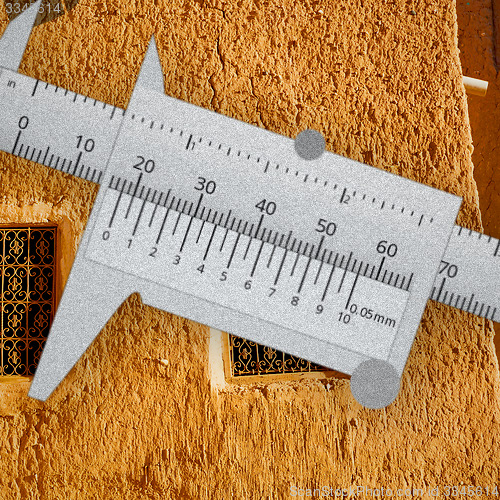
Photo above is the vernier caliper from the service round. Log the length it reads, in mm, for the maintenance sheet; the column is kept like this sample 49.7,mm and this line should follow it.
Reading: 18.0,mm
